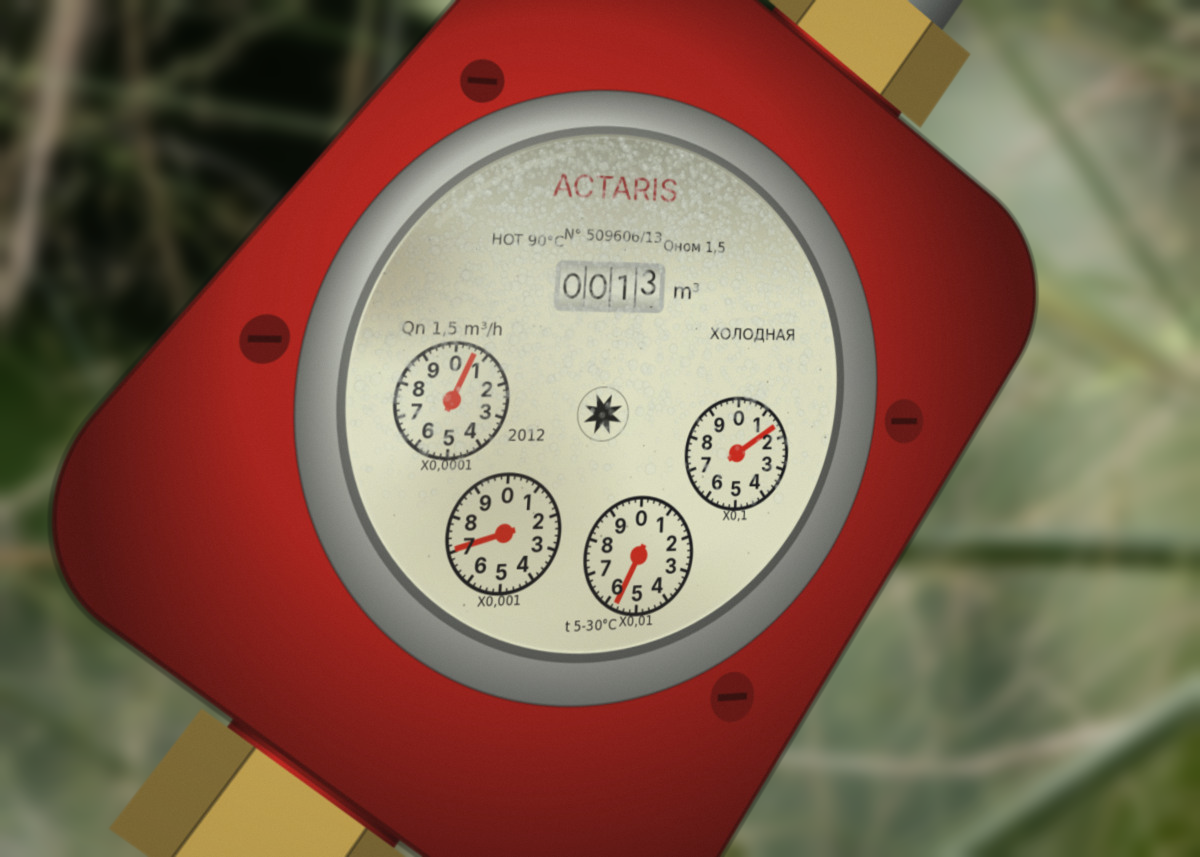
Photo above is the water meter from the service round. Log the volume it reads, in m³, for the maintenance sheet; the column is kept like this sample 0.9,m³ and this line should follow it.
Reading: 13.1570,m³
